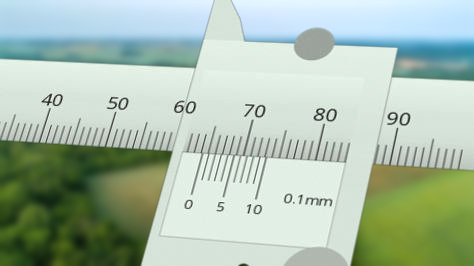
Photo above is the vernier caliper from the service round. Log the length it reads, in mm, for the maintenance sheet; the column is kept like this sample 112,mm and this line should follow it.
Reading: 64.2,mm
